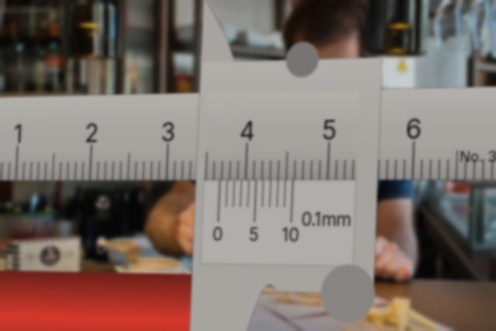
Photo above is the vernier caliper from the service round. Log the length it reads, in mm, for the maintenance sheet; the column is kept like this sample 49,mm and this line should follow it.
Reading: 36.8,mm
